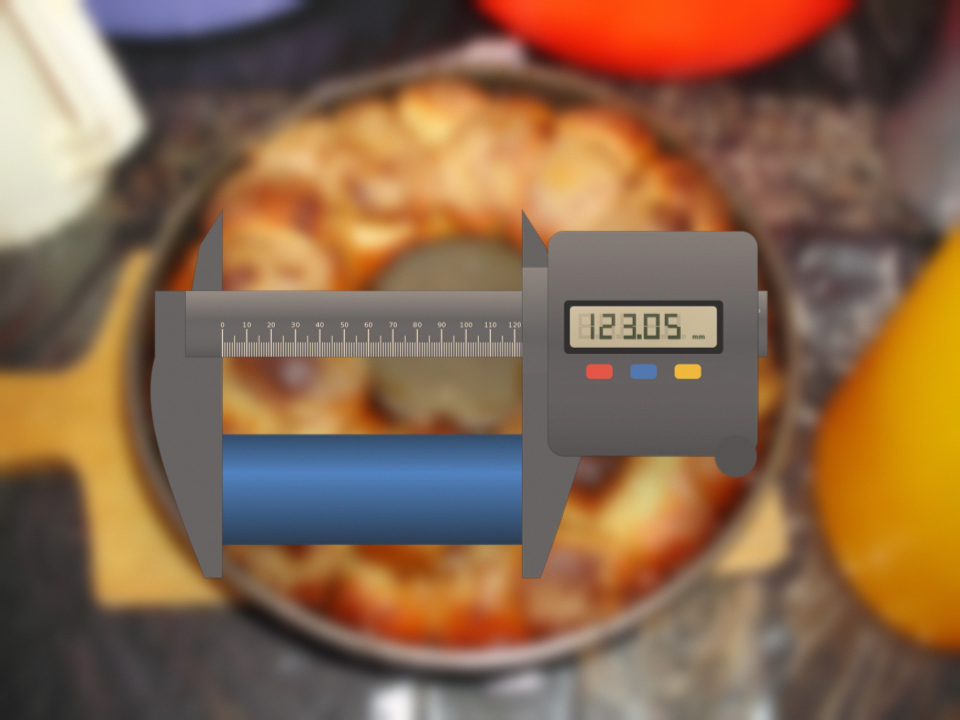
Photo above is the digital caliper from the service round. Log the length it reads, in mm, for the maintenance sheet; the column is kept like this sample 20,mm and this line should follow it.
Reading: 123.05,mm
